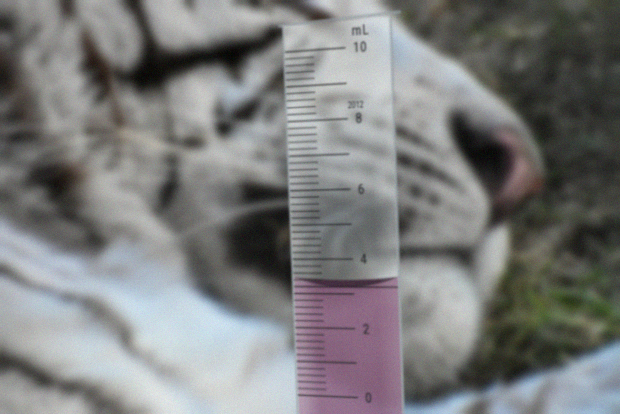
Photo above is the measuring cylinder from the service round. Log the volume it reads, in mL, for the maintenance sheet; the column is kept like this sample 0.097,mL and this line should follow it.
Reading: 3.2,mL
